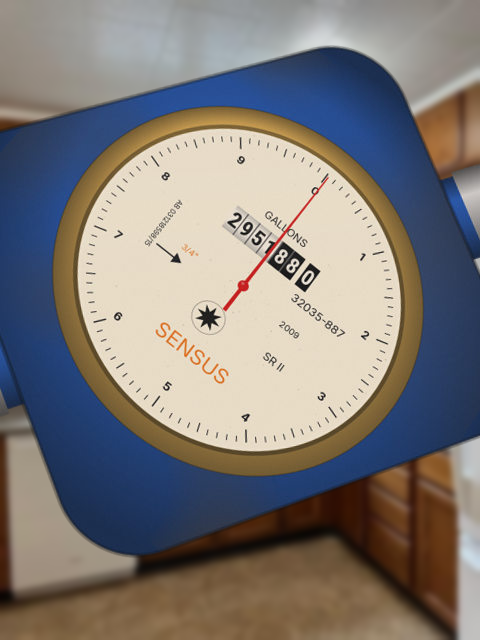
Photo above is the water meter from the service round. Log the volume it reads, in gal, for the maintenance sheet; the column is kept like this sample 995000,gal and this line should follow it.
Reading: 2951880.0,gal
